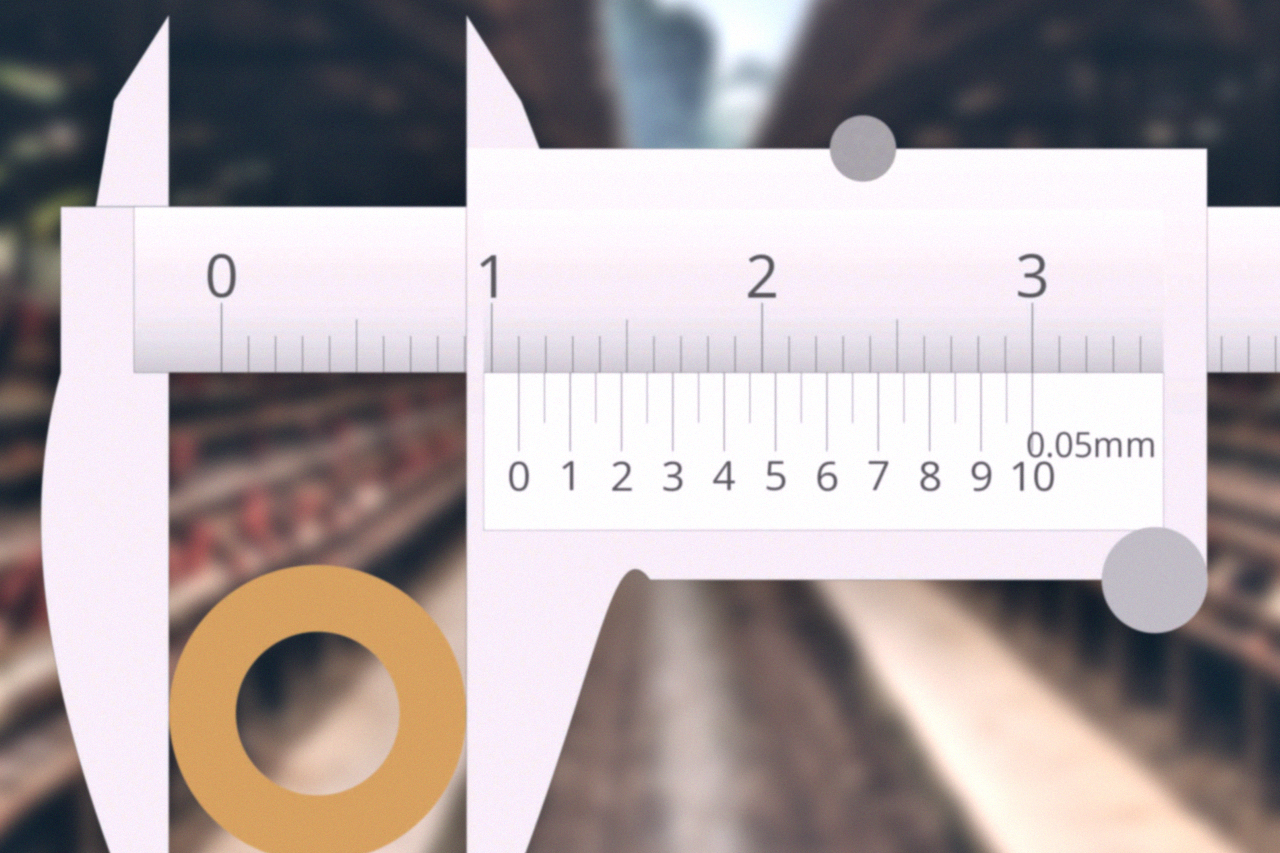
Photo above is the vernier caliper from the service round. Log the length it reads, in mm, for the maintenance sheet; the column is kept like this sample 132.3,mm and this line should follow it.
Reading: 11.0,mm
